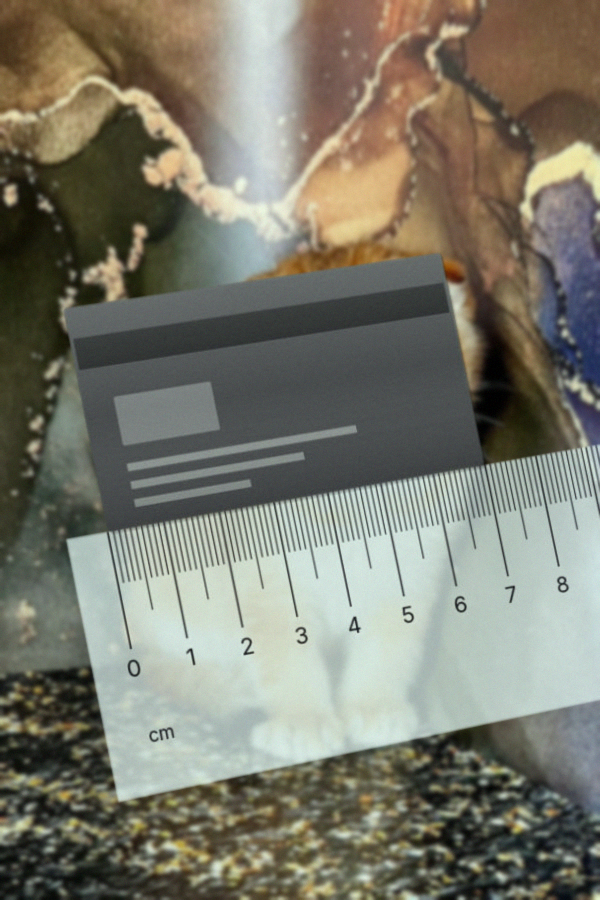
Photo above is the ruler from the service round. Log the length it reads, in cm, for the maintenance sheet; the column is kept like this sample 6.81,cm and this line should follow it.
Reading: 7,cm
